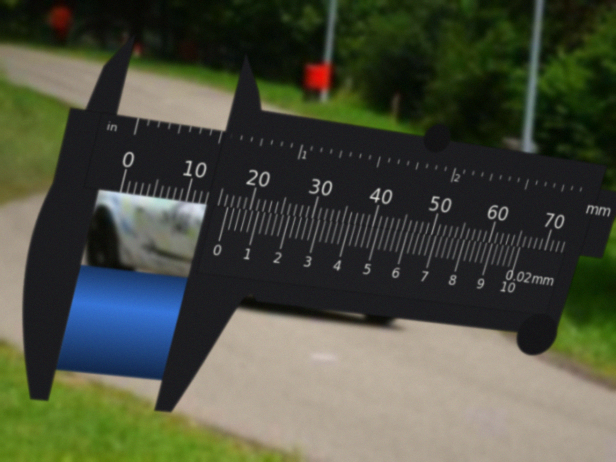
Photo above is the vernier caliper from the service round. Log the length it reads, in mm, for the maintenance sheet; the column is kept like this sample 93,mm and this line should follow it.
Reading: 16.5,mm
